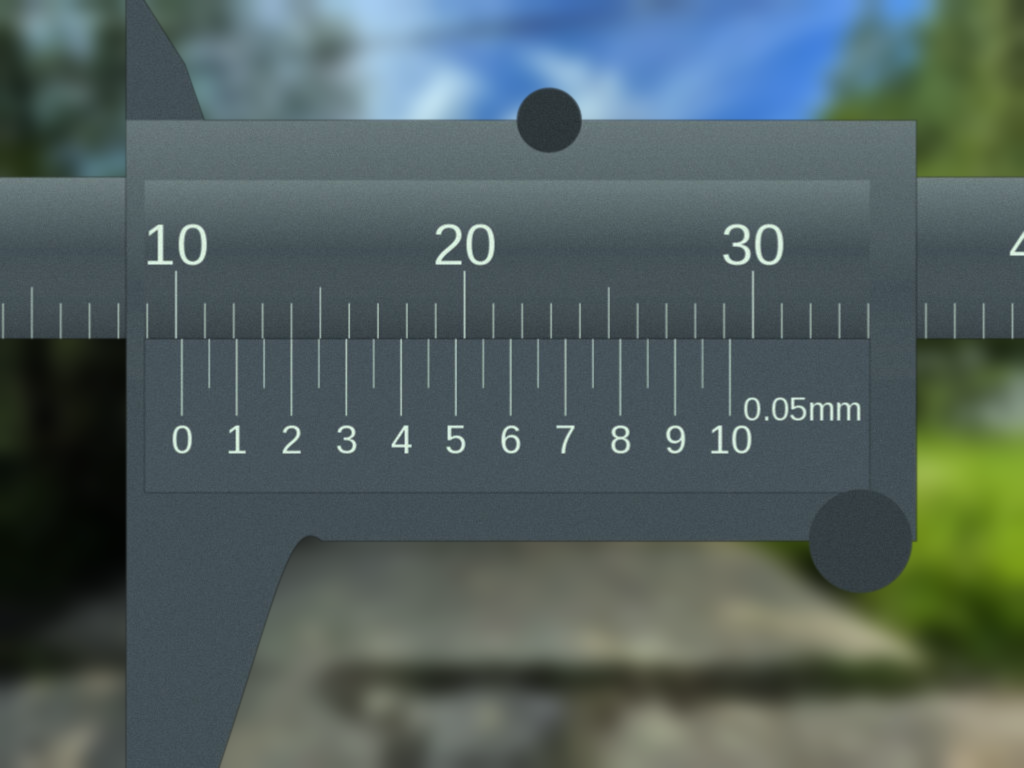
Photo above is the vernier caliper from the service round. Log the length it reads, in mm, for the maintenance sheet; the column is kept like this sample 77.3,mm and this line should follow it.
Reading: 10.20,mm
